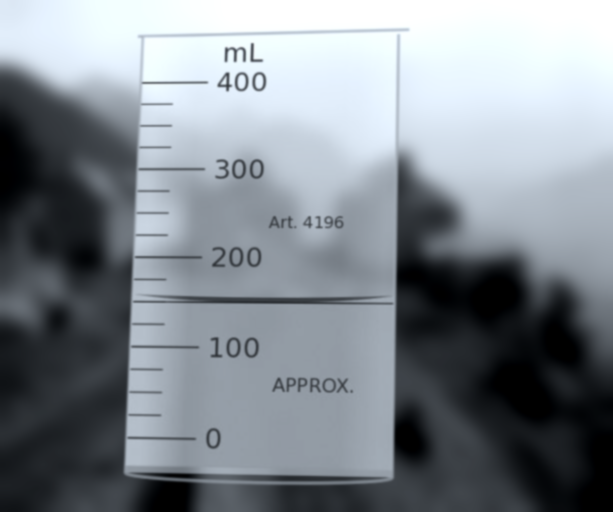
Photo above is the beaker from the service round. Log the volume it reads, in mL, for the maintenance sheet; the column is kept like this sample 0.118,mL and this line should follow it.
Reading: 150,mL
